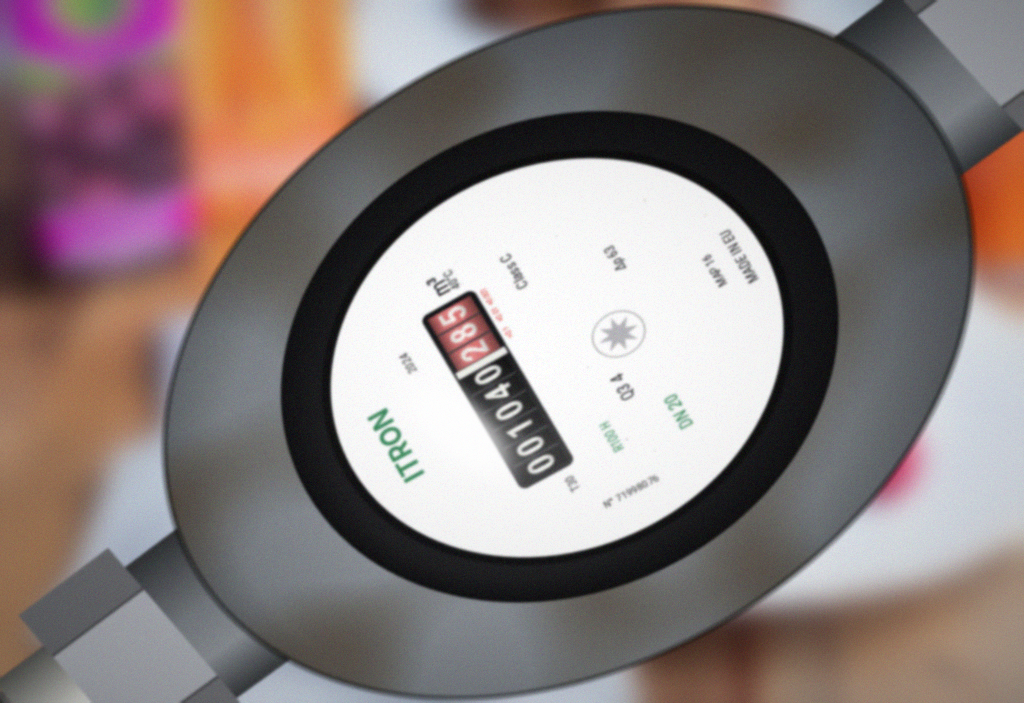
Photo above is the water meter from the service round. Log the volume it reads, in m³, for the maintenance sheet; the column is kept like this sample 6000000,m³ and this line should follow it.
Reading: 1040.285,m³
